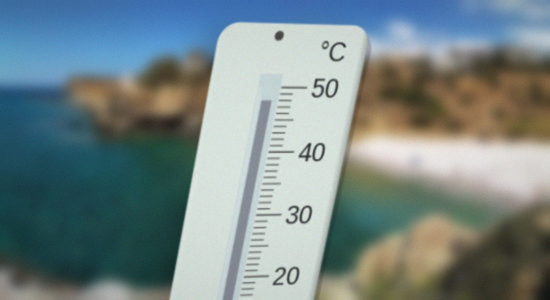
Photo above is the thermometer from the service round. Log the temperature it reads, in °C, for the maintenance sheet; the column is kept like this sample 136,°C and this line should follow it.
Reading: 48,°C
